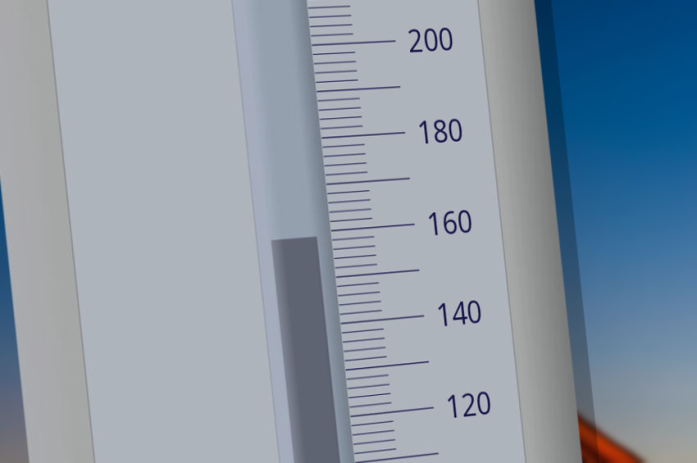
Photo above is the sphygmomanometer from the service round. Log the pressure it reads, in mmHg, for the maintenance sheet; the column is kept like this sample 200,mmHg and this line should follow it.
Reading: 159,mmHg
